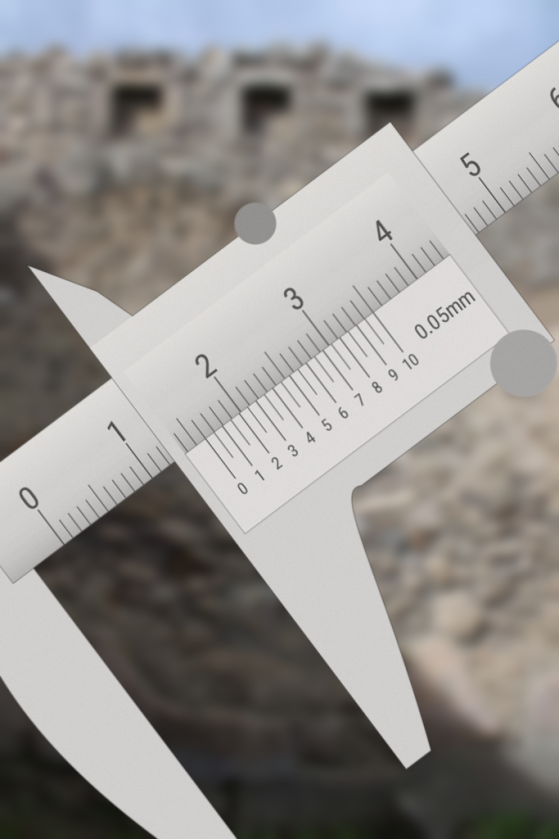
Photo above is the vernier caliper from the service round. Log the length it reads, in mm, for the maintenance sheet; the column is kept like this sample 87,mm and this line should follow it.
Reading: 16.0,mm
